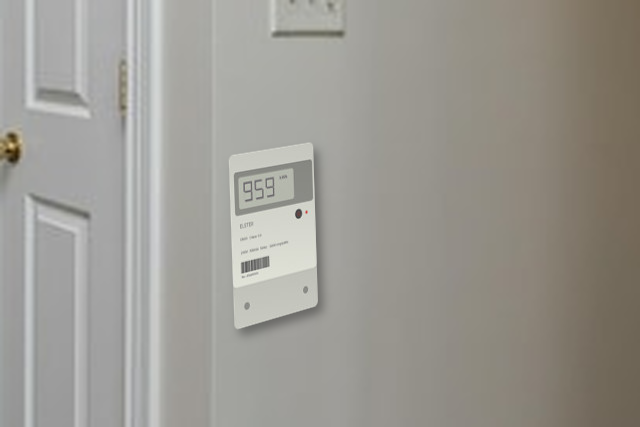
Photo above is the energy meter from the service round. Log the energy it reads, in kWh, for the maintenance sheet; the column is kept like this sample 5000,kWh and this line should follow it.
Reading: 959,kWh
